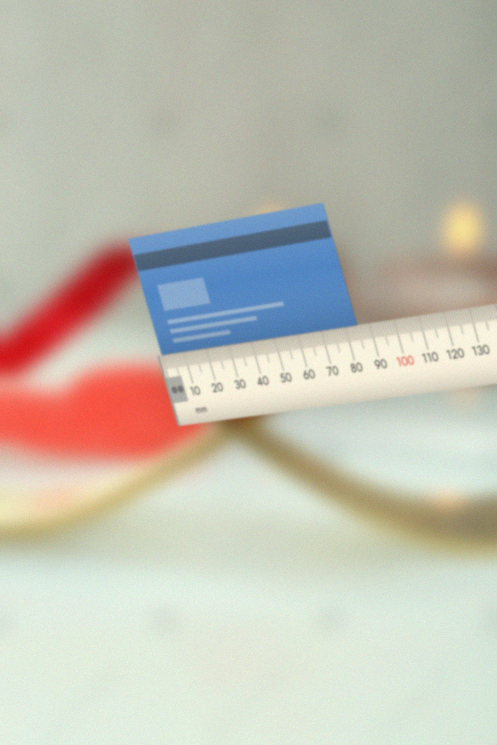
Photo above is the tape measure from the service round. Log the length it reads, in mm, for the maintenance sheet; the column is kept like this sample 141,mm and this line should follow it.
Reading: 85,mm
